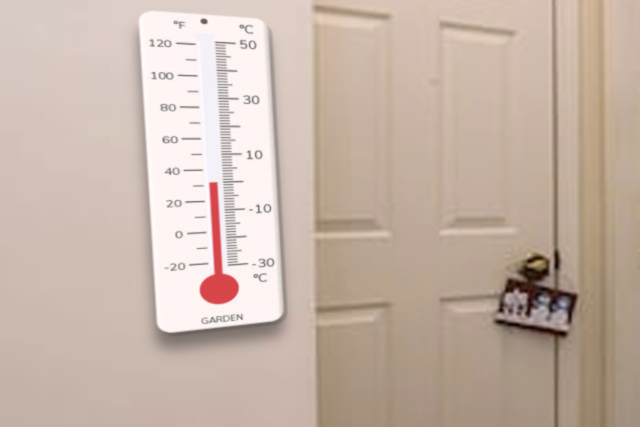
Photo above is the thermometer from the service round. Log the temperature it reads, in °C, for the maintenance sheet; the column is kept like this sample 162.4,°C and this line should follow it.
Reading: 0,°C
